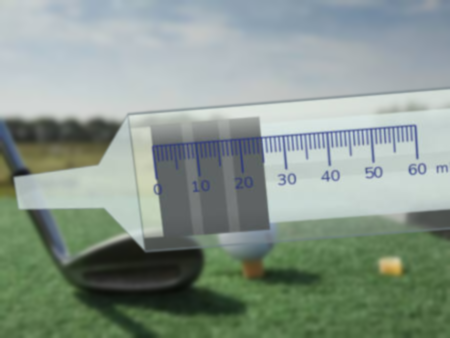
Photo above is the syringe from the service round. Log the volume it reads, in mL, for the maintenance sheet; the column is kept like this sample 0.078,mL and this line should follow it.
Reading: 0,mL
